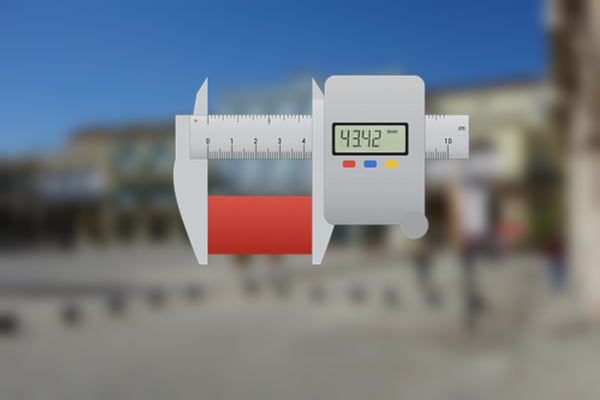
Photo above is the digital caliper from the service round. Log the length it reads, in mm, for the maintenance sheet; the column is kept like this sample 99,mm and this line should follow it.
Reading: 43.42,mm
